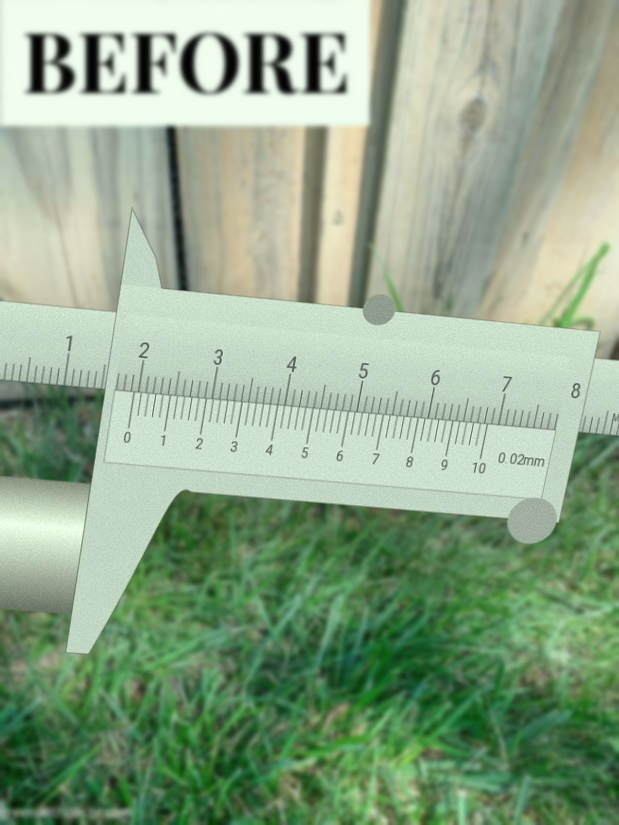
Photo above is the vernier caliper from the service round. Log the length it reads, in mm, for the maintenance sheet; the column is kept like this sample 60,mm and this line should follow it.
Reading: 19.4,mm
